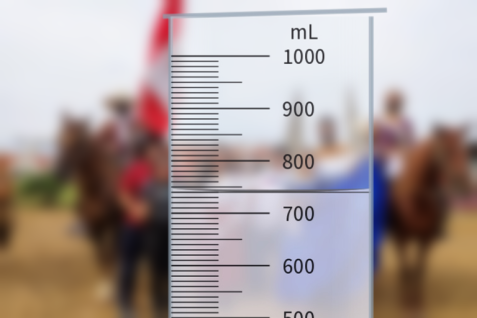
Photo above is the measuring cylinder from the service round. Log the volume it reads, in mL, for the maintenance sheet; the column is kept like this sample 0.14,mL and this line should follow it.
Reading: 740,mL
